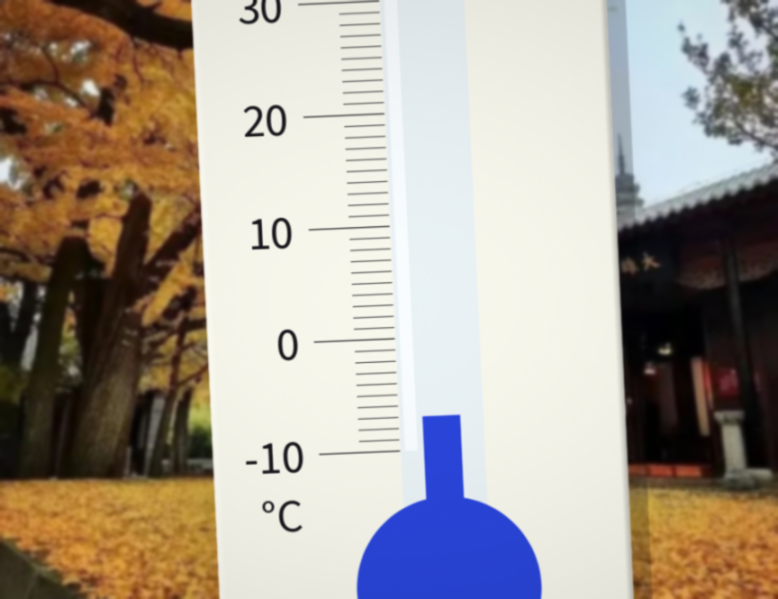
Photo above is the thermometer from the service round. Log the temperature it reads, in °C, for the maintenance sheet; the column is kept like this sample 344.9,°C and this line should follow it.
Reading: -7,°C
